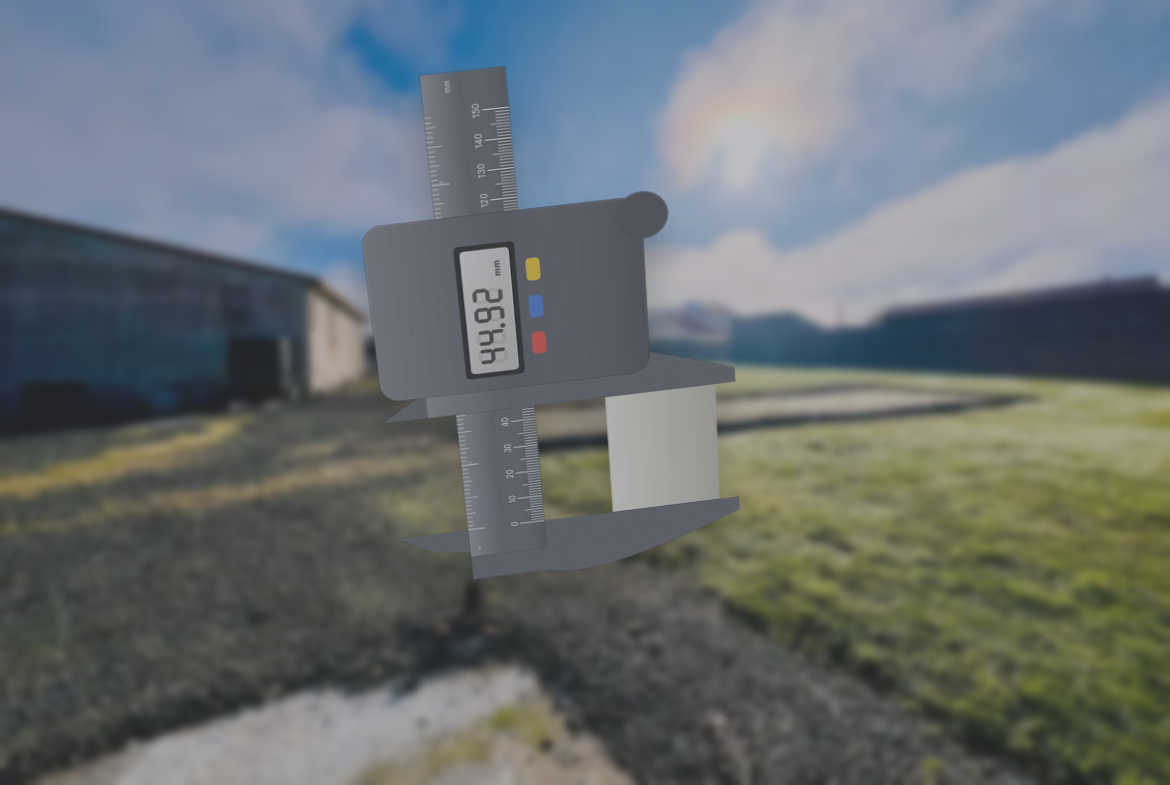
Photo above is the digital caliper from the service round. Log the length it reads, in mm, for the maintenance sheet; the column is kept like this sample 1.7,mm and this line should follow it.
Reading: 44.92,mm
